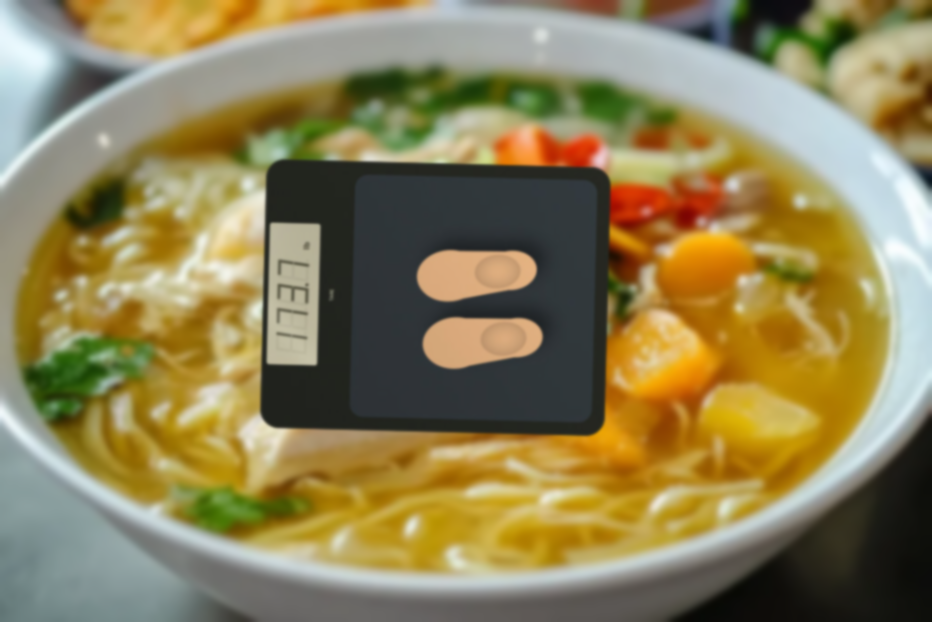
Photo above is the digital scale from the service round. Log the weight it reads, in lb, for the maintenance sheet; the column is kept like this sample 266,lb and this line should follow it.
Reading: 173.7,lb
